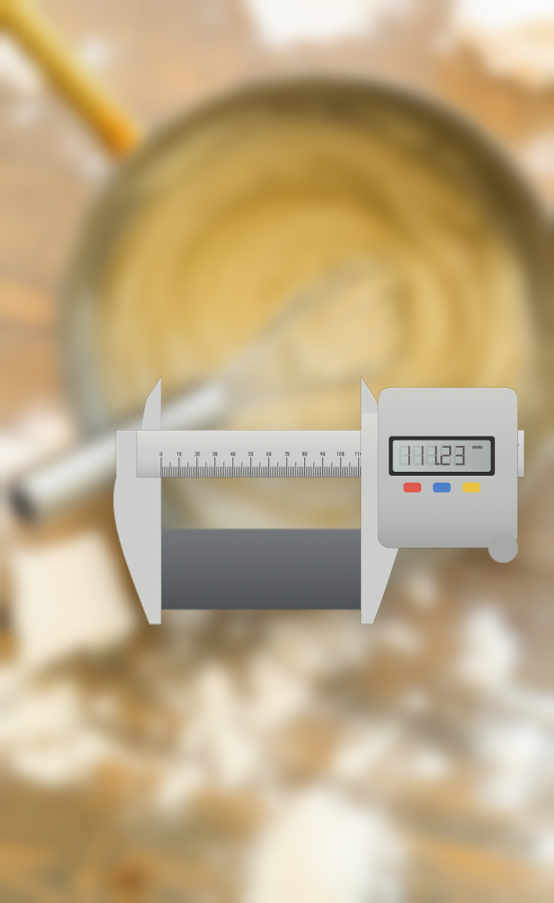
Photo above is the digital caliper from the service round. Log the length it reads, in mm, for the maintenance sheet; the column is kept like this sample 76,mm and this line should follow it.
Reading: 111.23,mm
